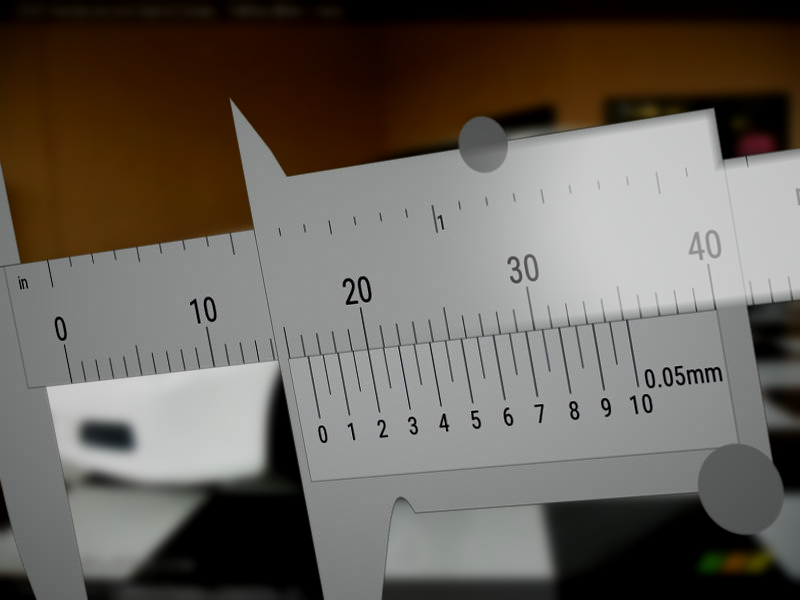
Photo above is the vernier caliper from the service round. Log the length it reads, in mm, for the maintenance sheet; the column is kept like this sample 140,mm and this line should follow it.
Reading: 16.2,mm
